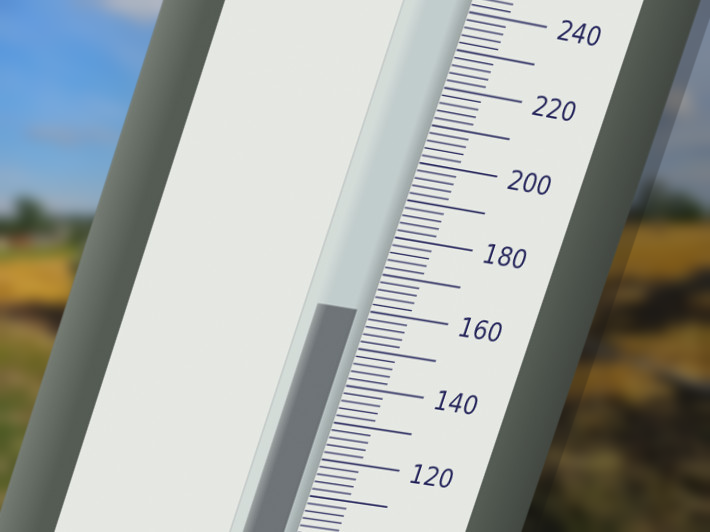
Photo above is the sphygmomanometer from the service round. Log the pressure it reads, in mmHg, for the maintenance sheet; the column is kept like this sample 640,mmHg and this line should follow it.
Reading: 160,mmHg
